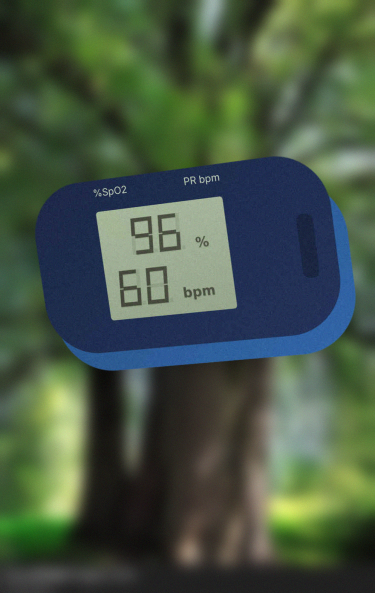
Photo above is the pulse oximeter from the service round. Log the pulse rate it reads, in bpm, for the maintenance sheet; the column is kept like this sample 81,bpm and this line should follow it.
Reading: 60,bpm
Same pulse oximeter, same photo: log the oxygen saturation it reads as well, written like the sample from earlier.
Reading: 96,%
